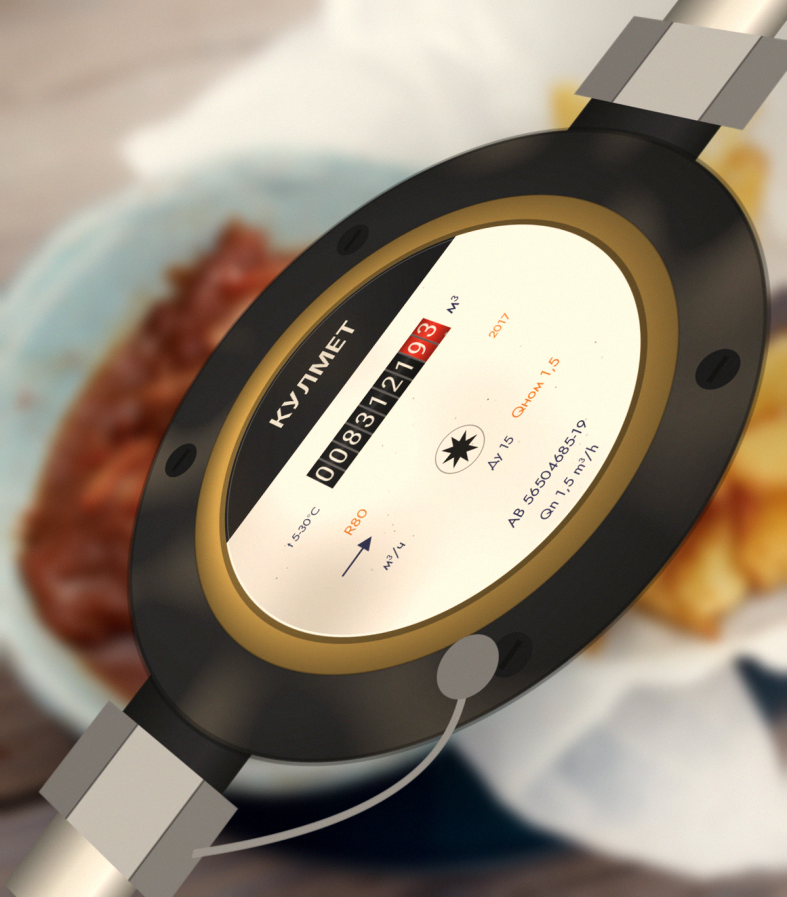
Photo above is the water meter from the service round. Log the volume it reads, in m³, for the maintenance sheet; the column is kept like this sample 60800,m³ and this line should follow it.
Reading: 83121.93,m³
